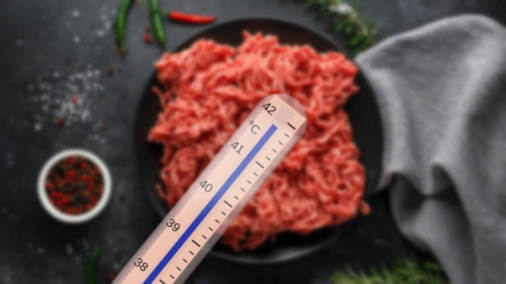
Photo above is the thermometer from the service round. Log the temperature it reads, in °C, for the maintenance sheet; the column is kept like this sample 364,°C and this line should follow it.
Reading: 41.8,°C
